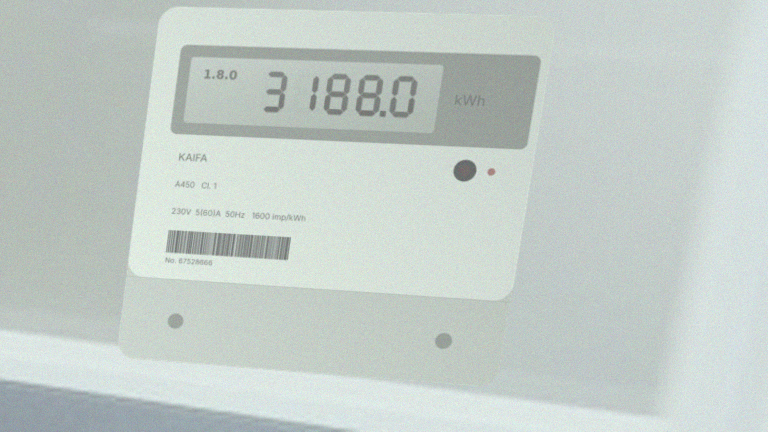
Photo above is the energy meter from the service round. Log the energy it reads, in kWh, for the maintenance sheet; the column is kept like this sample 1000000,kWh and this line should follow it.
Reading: 3188.0,kWh
